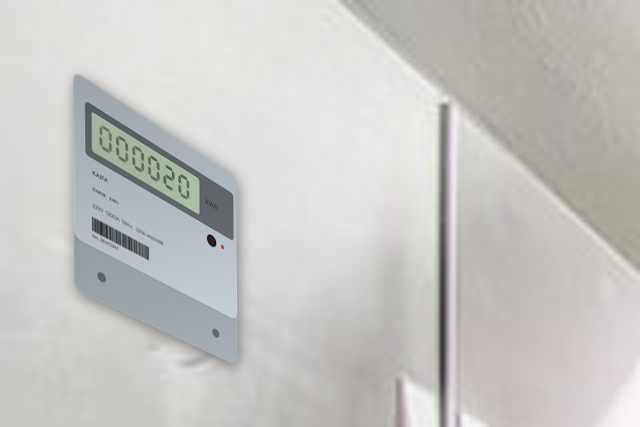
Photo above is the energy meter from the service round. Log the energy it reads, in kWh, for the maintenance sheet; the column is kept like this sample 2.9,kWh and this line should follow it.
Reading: 20,kWh
